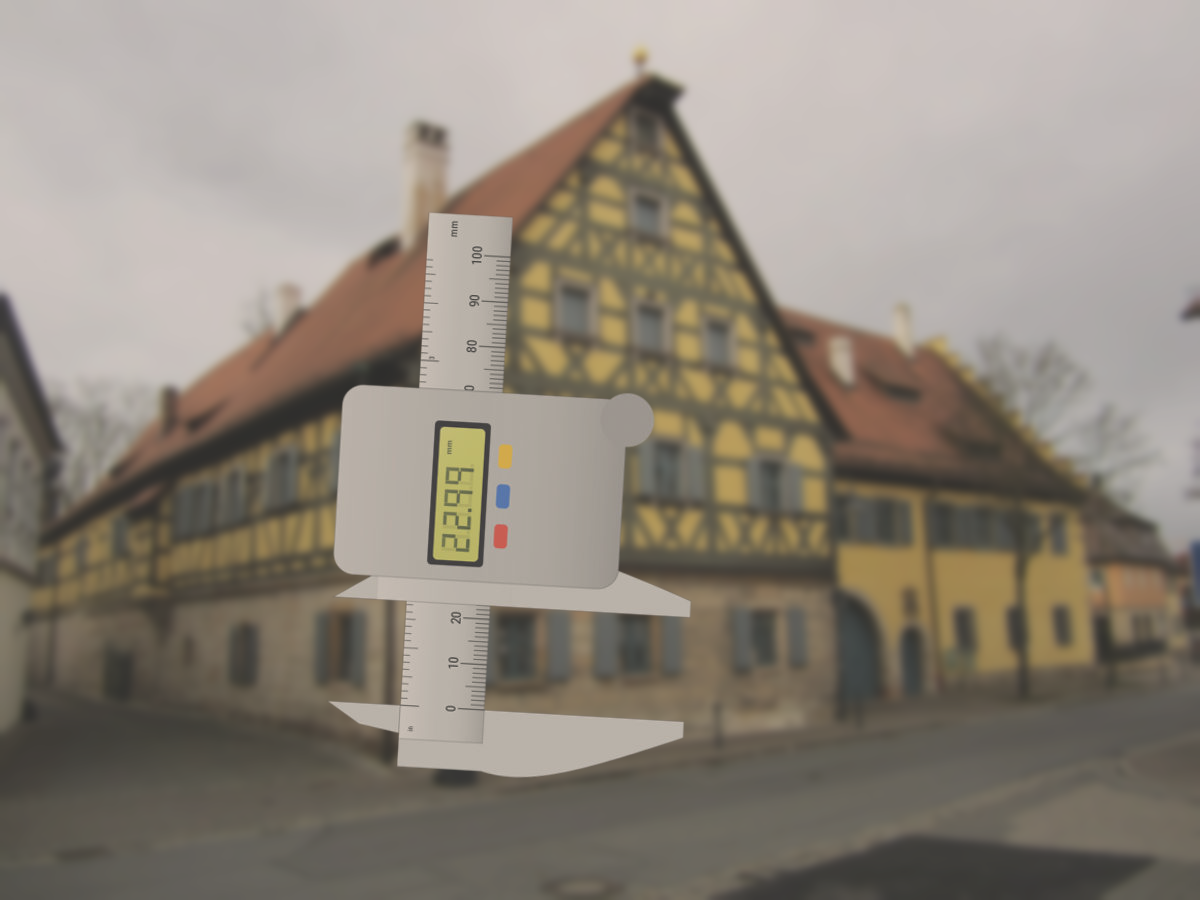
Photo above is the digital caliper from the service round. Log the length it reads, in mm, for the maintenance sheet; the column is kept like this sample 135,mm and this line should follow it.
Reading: 22.99,mm
